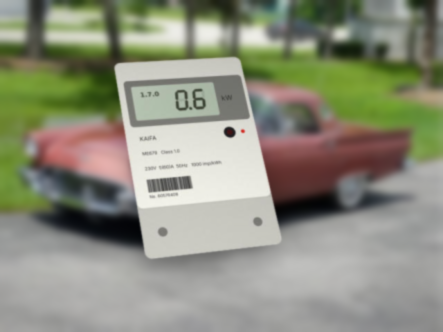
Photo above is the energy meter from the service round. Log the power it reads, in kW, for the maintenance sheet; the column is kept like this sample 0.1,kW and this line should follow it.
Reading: 0.6,kW
